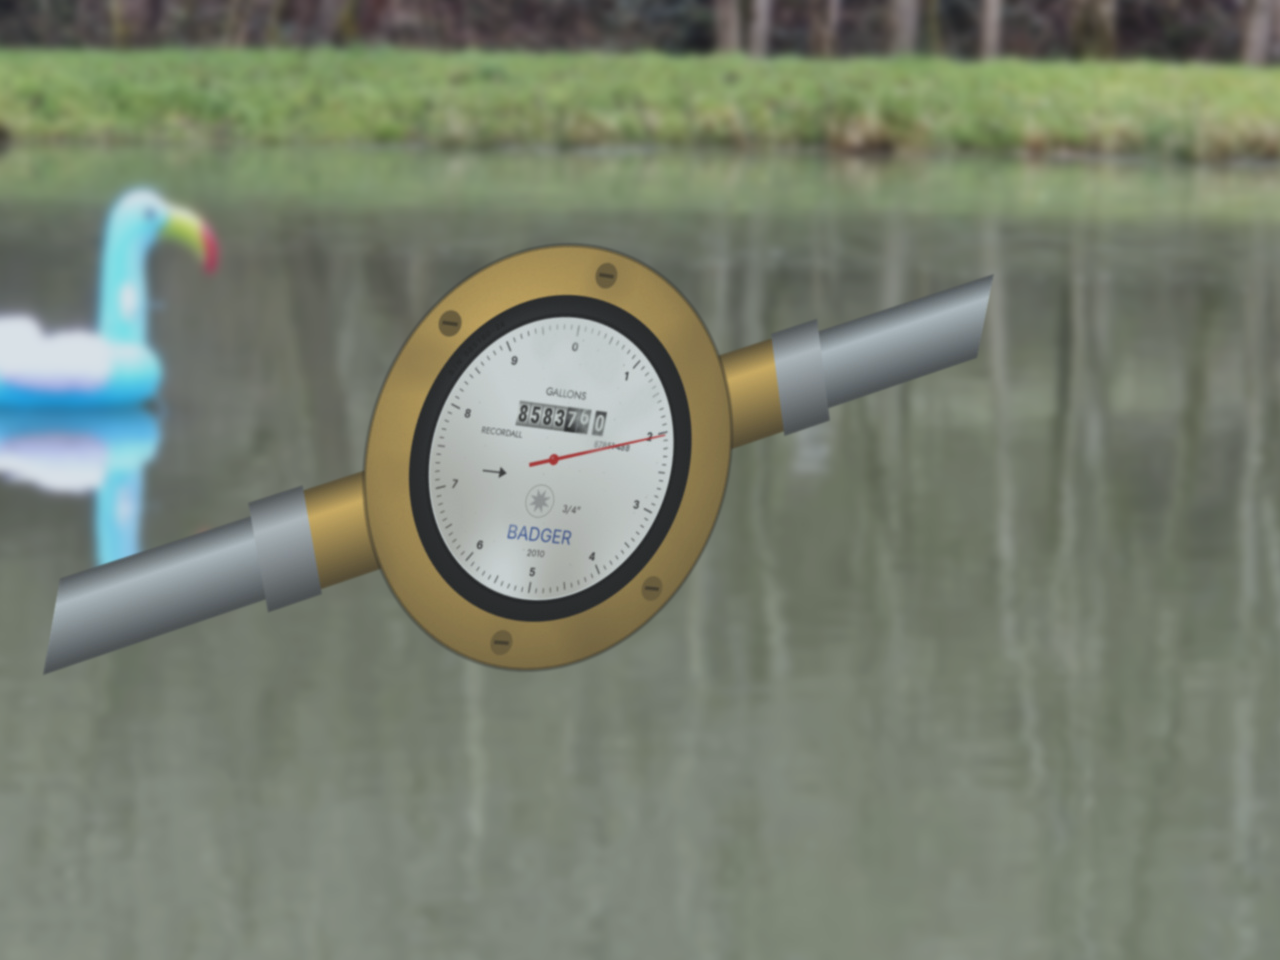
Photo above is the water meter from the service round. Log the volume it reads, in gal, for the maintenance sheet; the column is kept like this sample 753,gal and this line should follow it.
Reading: 8583762.0,gal
